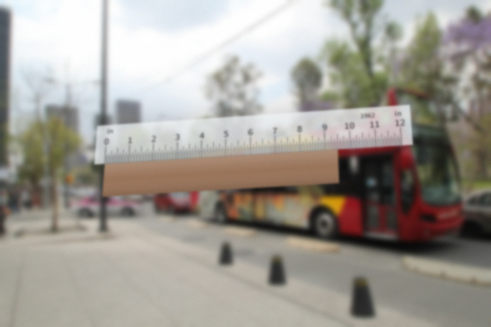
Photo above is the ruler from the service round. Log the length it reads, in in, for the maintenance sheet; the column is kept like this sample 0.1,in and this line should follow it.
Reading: 9.5,in
